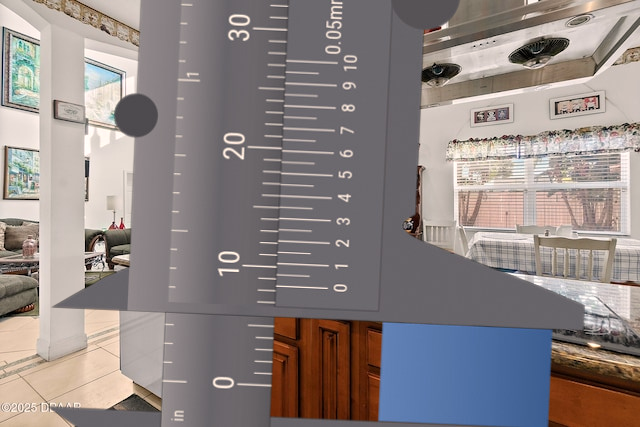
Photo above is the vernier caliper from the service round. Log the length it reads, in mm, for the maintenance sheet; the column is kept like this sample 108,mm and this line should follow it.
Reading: 8.4,mm
